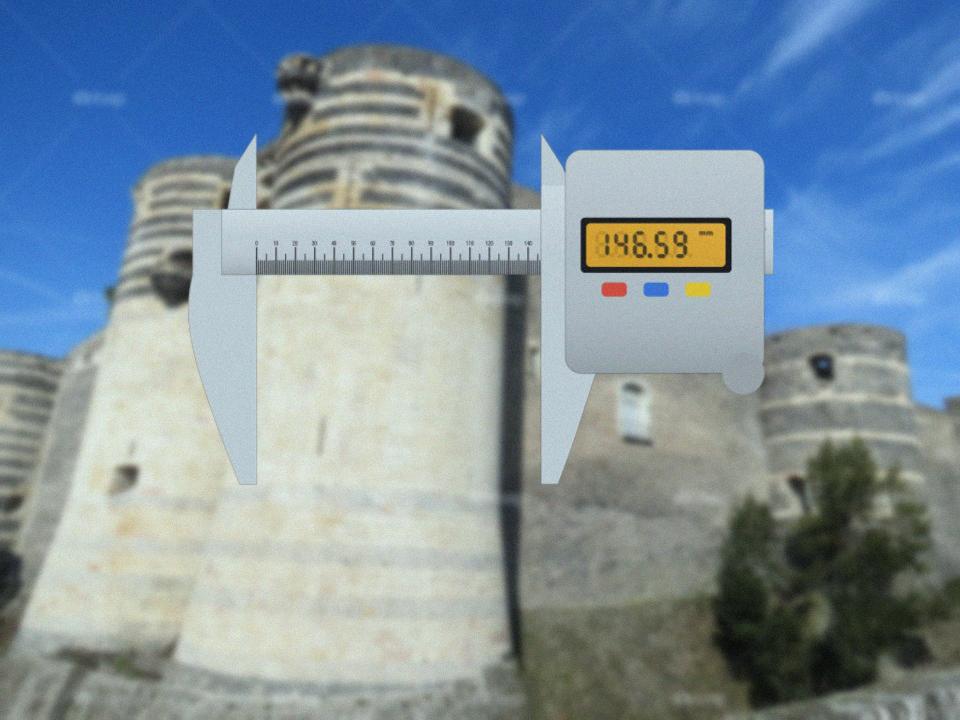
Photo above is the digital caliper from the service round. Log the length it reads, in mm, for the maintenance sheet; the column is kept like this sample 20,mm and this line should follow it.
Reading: 146.59,mm
